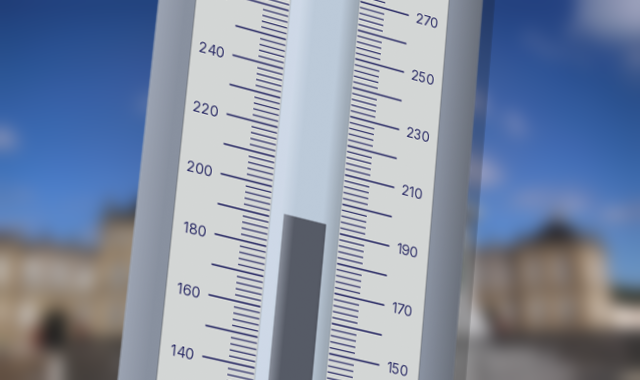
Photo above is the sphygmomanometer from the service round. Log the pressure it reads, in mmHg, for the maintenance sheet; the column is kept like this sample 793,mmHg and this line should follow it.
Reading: 192,mmHg
